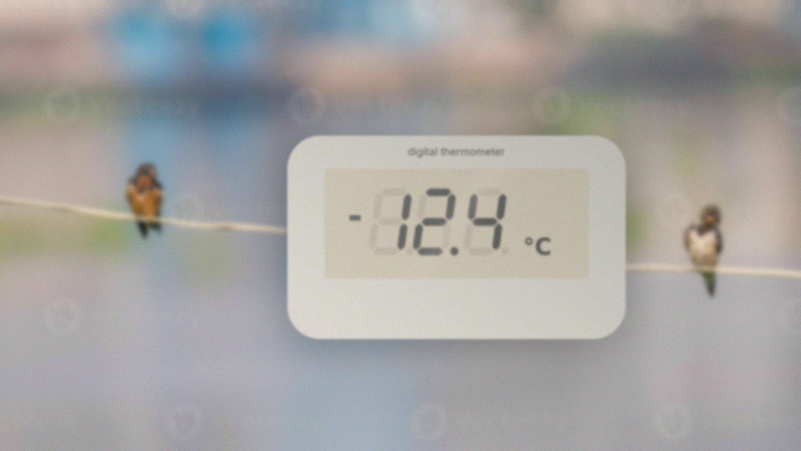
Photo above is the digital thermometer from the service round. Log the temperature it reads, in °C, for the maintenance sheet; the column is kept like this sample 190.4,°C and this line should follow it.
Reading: -12.4,°C
